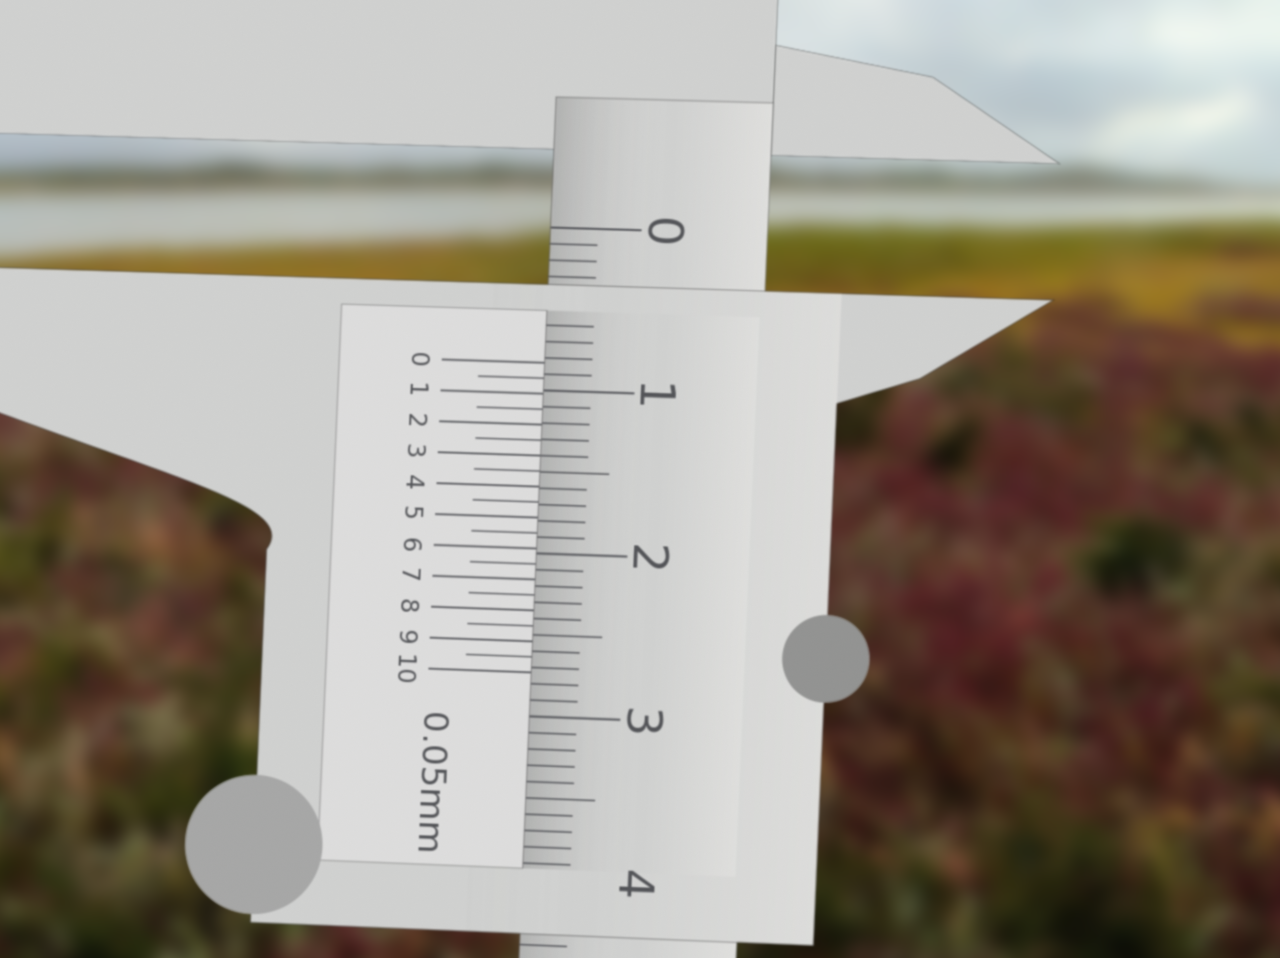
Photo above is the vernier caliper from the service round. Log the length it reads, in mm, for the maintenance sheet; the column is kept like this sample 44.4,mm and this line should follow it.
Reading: 8.3,mm
